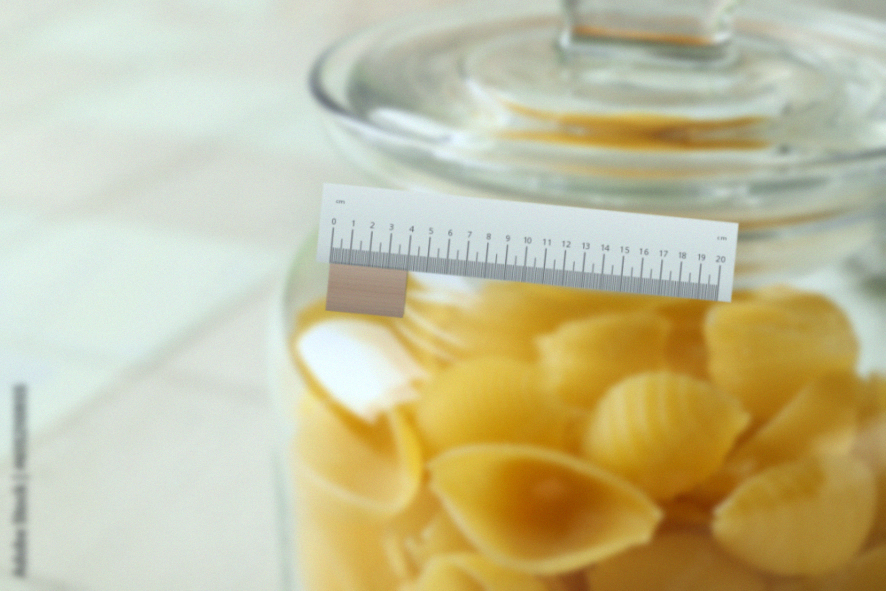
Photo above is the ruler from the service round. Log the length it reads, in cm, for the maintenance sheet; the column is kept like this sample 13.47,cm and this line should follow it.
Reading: 4,cm
